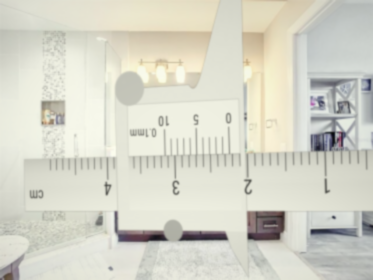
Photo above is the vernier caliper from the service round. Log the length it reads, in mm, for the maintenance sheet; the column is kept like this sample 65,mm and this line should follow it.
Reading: 22.4,mm
